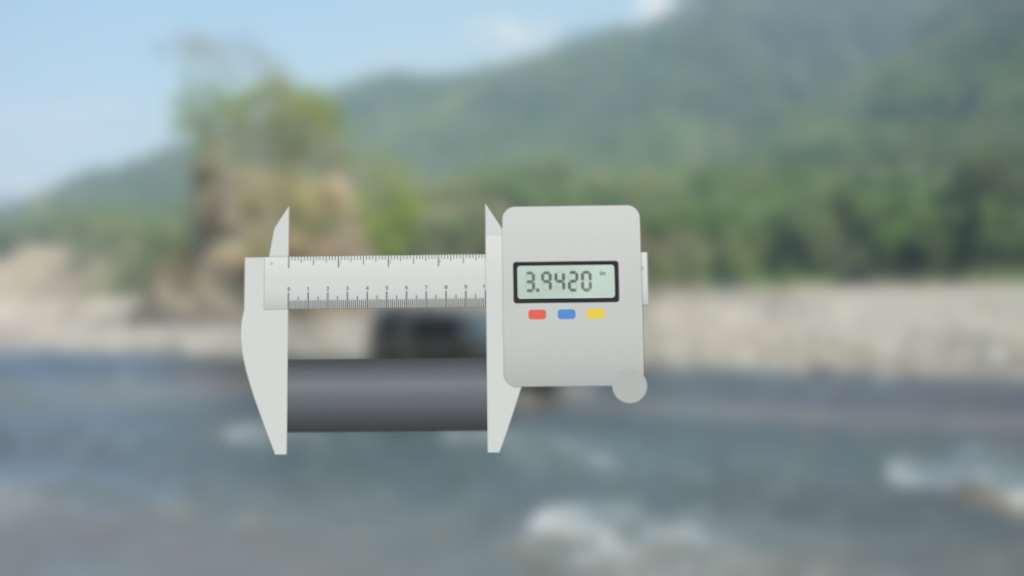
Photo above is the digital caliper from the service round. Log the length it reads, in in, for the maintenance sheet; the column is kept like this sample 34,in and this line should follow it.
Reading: 3.9420,in
